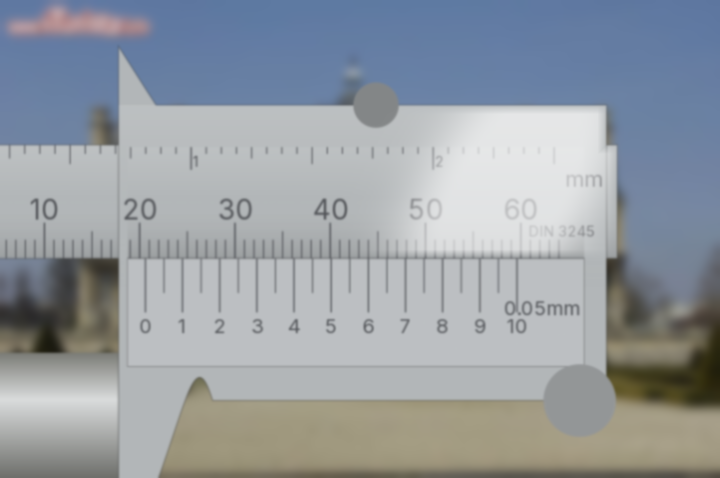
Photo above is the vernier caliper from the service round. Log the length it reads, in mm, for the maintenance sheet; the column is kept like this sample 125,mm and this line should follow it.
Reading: 20.6,mm
